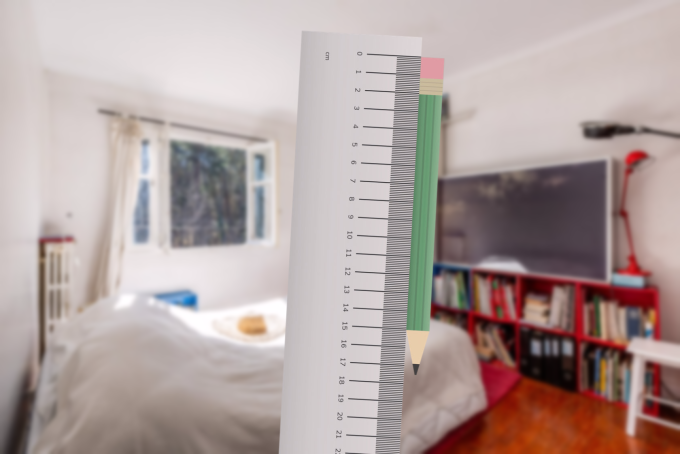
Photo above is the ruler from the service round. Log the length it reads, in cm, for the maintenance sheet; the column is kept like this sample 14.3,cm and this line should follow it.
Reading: 17.5,cm
